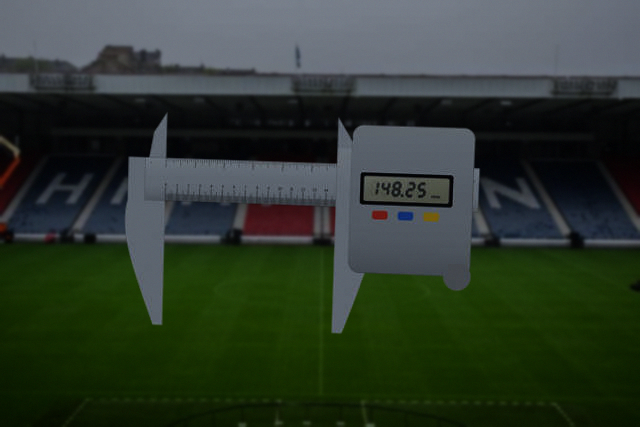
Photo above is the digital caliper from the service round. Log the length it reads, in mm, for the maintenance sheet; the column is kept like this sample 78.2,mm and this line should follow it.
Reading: 148.25,mm
